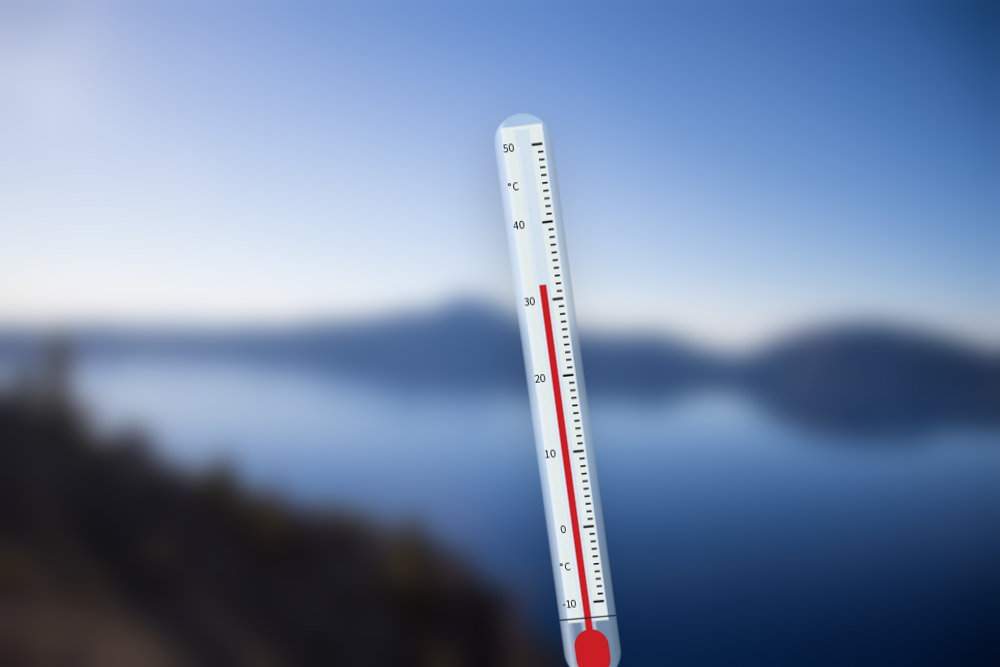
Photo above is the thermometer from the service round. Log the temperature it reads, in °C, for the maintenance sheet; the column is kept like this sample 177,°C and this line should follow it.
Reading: 32,°C
